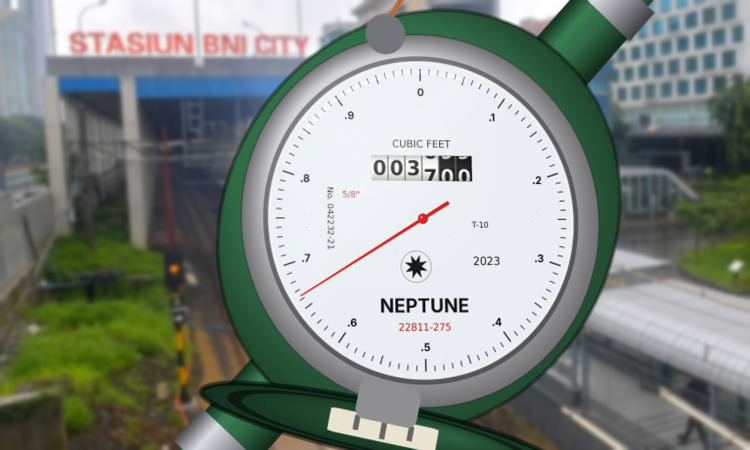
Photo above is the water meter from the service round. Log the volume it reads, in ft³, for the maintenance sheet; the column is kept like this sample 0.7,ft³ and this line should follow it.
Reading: 3699.66,ft³
